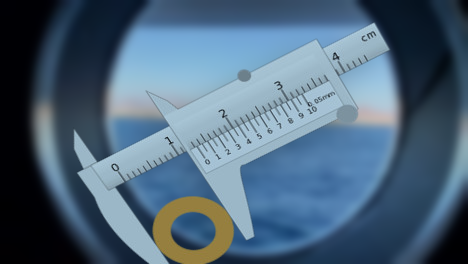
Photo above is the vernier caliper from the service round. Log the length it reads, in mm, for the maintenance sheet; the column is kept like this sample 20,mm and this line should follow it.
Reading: 13.4,mm
